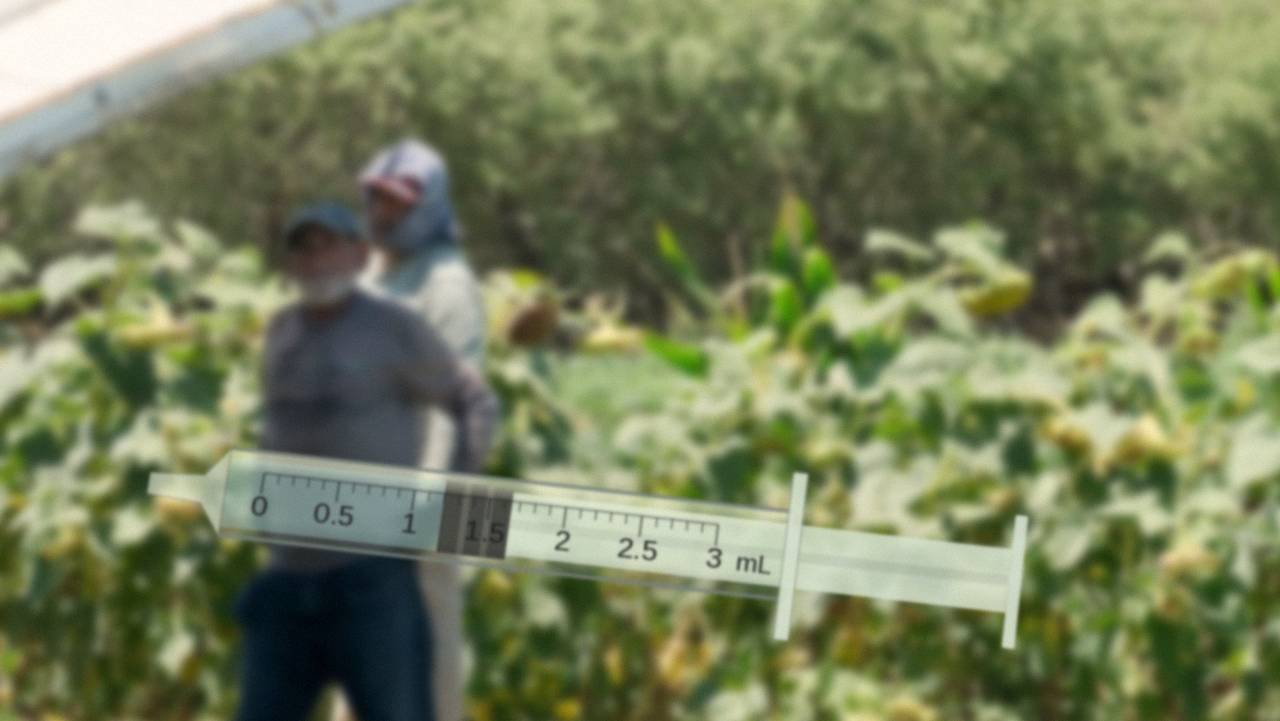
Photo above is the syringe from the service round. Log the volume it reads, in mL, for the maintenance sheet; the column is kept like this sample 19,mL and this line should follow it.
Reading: 1.2,mL
